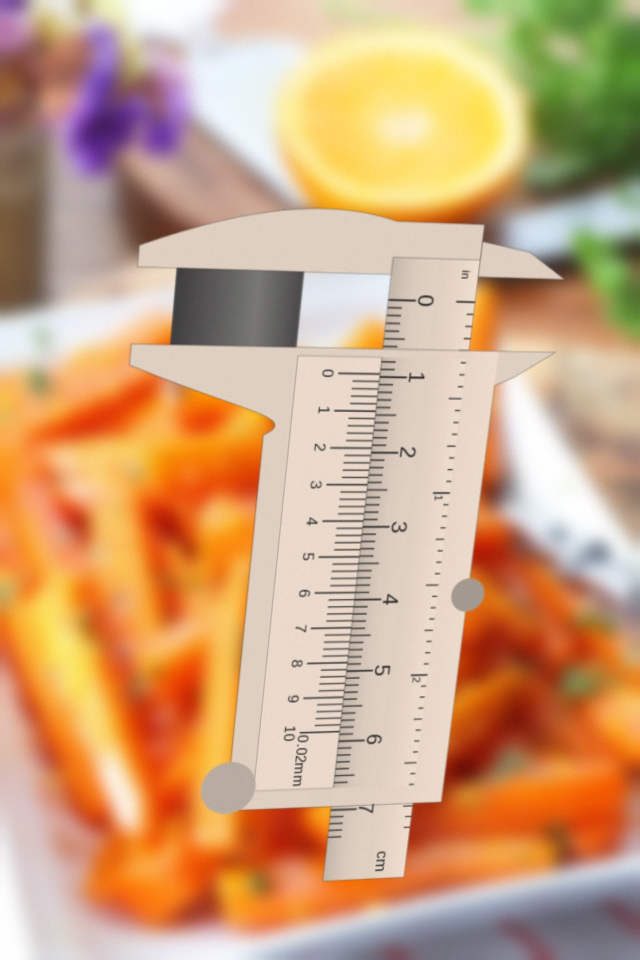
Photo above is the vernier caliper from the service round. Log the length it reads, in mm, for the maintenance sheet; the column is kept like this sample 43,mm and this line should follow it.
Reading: 9.6,mm
